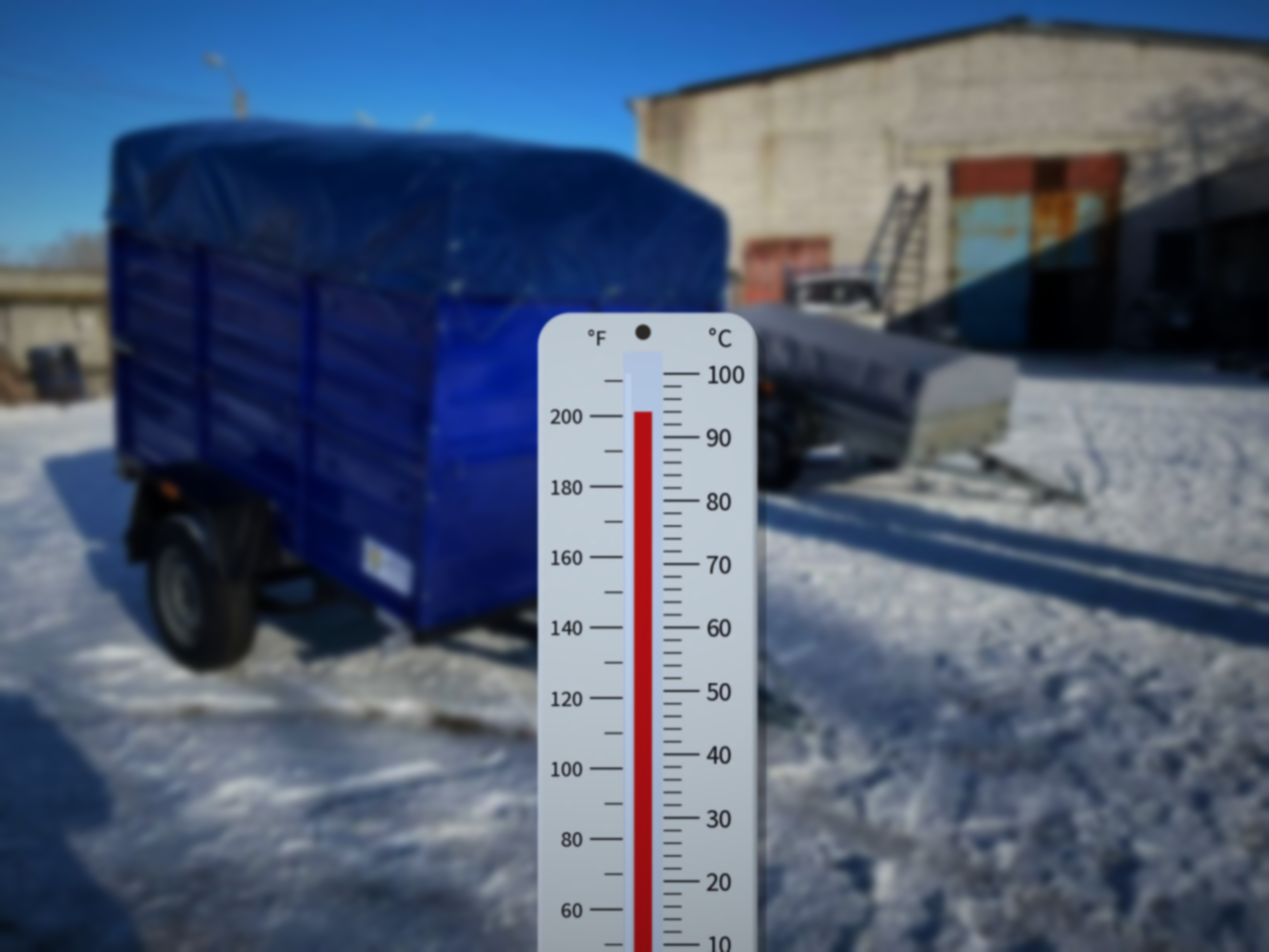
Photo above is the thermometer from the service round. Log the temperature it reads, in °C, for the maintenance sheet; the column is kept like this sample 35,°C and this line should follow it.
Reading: 94,°C
